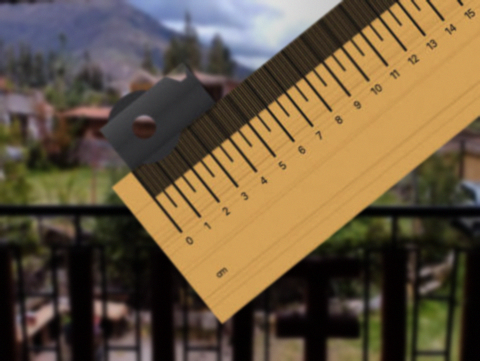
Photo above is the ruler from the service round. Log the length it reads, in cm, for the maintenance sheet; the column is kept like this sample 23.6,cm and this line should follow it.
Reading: 4.5,cm
